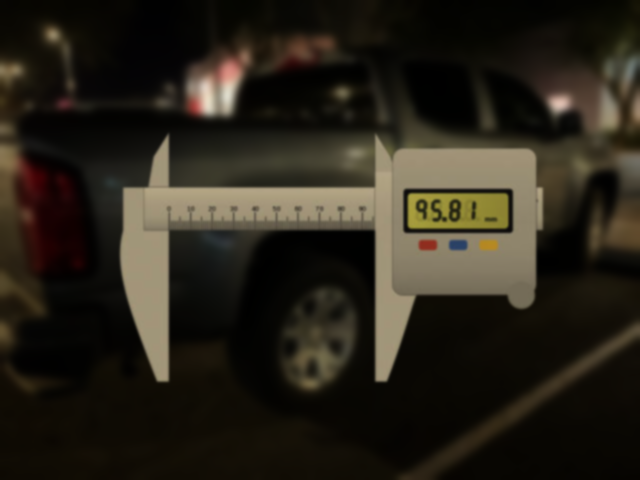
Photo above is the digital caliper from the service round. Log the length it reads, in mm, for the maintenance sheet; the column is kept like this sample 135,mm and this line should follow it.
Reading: 95.81,mm
